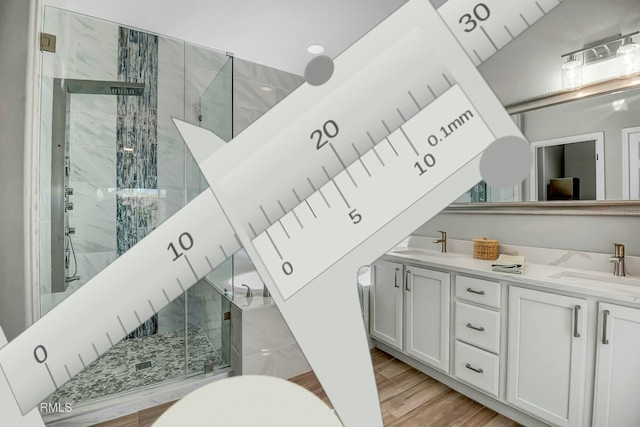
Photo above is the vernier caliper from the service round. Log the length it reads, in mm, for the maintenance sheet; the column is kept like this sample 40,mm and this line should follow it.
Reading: 14.6,mm
